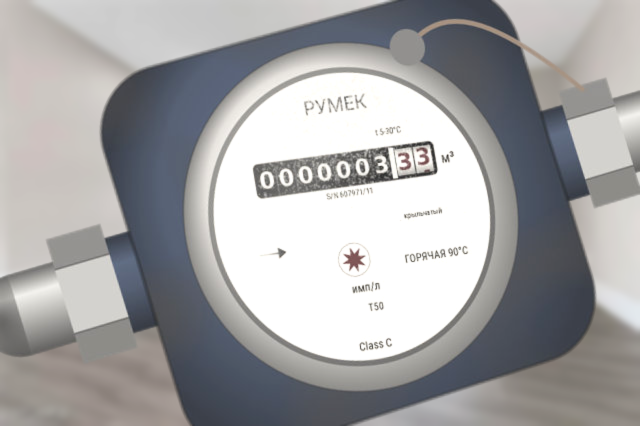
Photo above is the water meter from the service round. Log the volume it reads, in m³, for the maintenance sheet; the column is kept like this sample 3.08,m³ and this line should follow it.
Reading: 3.33,m³
